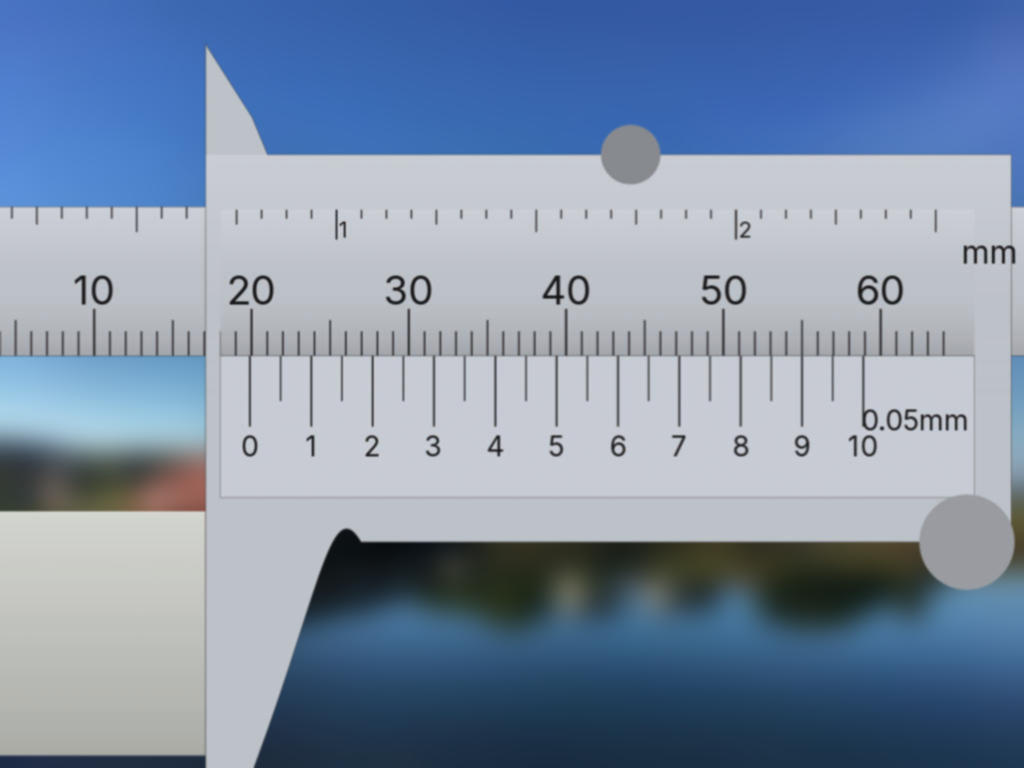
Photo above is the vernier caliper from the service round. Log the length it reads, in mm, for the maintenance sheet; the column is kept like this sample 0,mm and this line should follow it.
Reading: 19.9,mm
